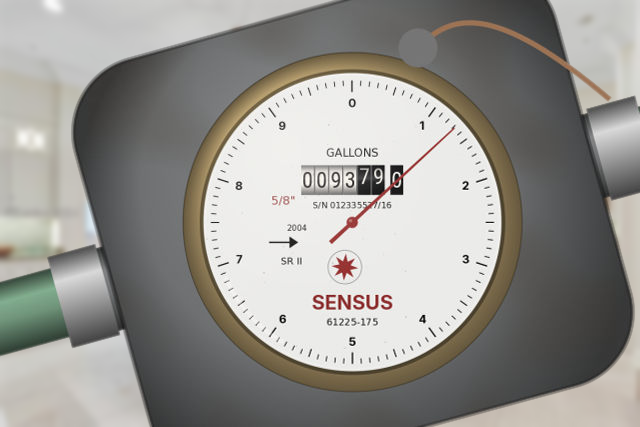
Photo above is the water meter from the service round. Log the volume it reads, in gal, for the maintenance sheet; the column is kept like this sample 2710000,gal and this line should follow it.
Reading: 93791.3,gal
